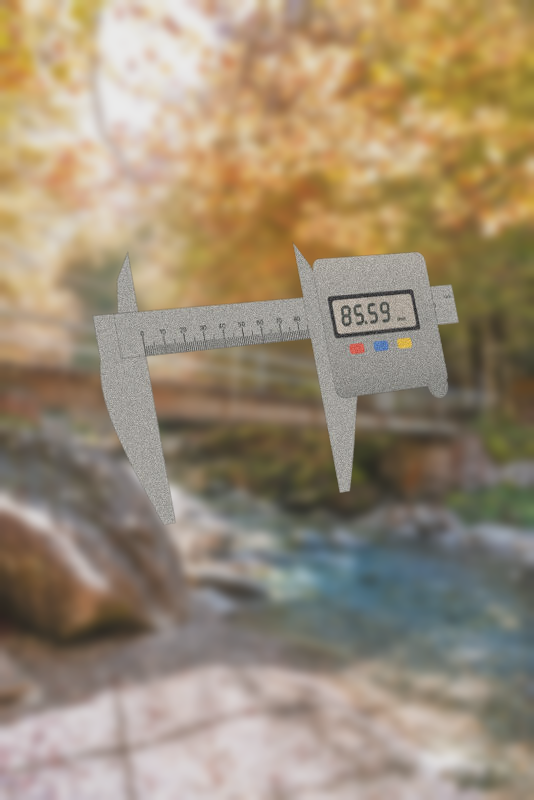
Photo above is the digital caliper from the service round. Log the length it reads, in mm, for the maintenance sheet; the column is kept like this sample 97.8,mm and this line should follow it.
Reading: 85.59,mm
